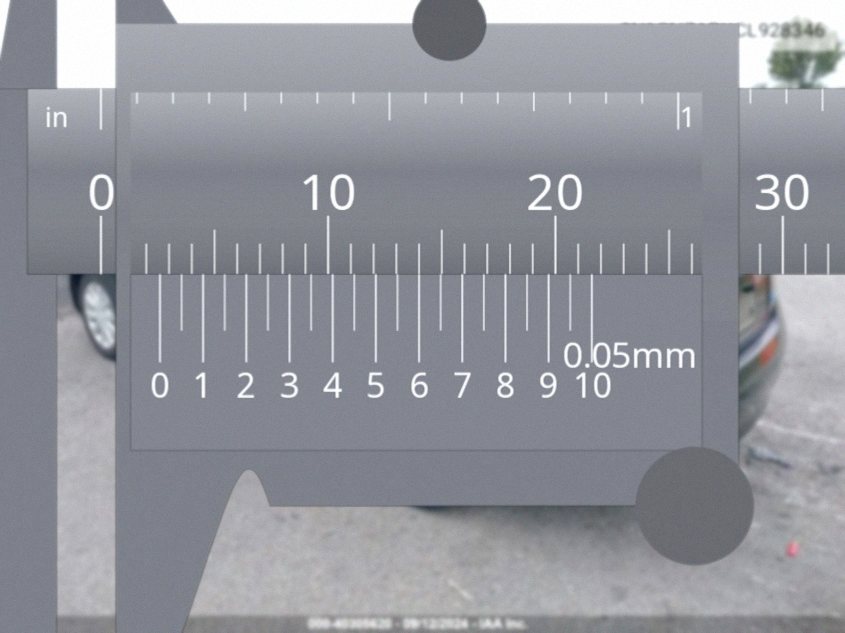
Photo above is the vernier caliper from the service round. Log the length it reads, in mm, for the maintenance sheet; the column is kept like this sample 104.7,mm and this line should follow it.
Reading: 2.6,mm
